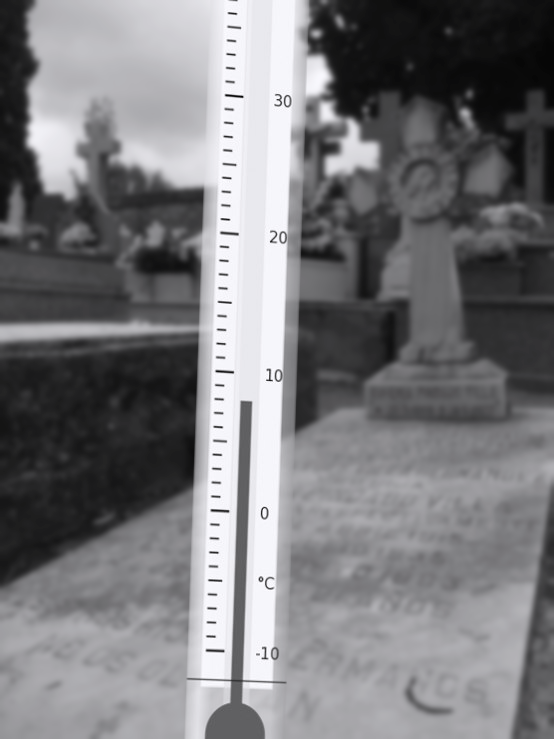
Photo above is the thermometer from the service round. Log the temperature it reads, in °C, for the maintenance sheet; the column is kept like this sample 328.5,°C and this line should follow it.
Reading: 8,°C
